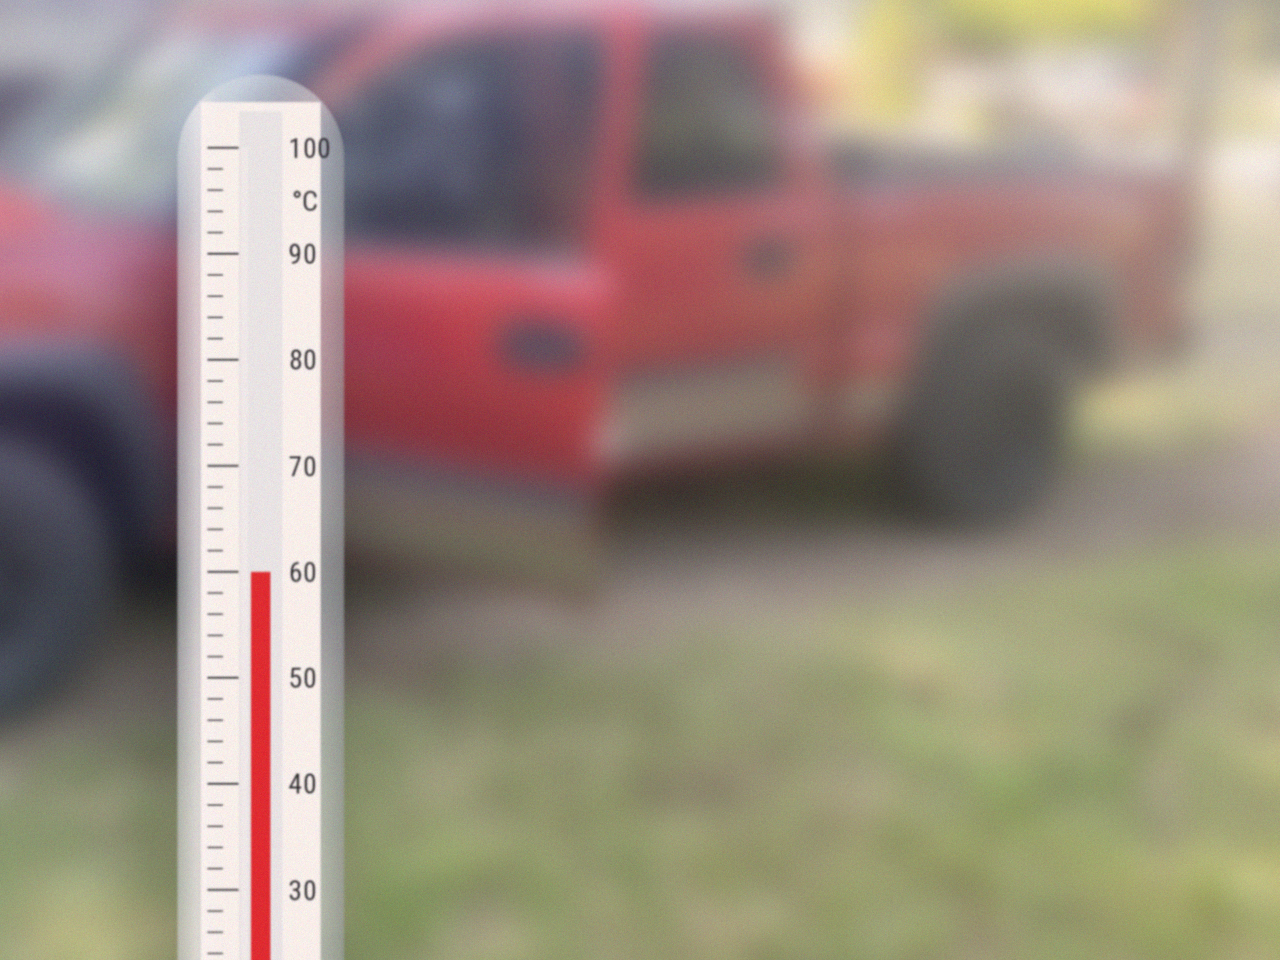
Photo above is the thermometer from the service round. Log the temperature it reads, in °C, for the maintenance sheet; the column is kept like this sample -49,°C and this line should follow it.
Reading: 60,°C
